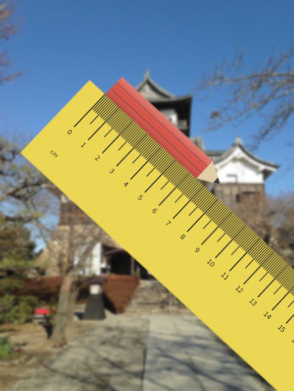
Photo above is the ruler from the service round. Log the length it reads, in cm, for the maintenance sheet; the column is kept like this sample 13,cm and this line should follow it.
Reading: 7.5,cm
